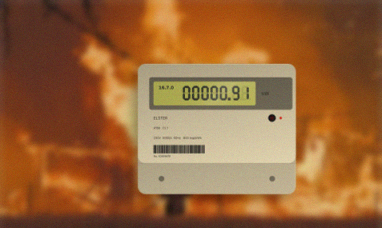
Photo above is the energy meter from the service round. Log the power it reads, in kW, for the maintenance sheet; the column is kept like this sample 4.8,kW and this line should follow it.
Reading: 0.91,kW
